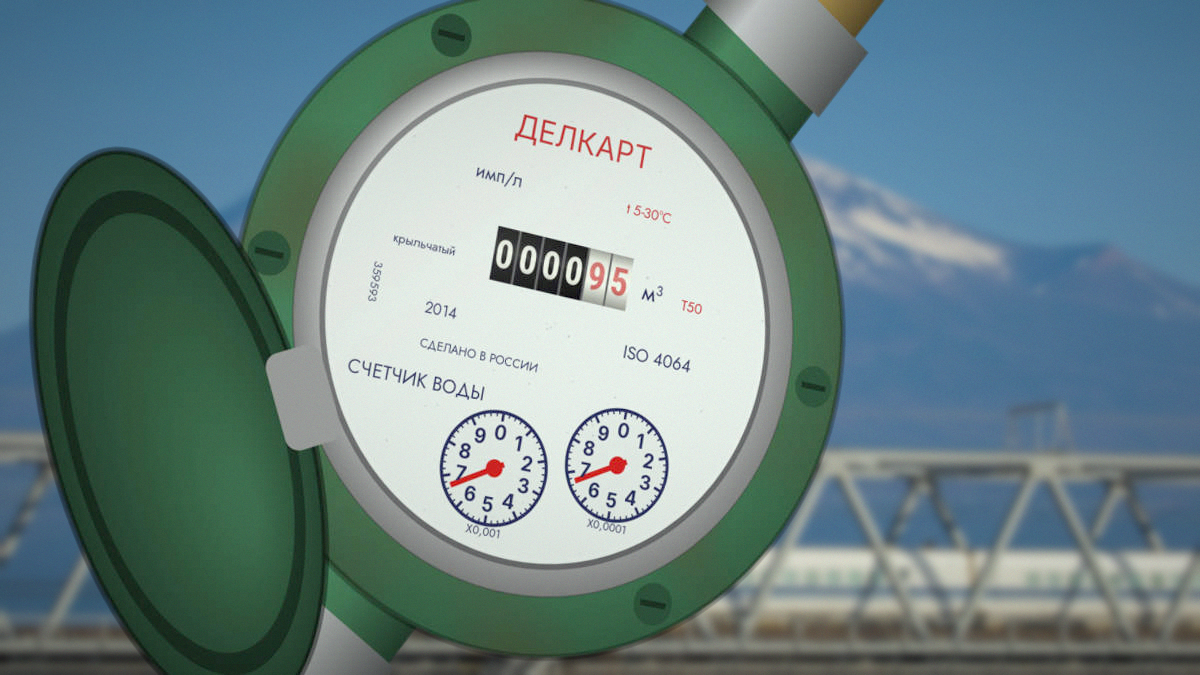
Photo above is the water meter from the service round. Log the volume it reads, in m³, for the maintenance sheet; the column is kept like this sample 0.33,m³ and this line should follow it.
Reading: 0.9566,m³
